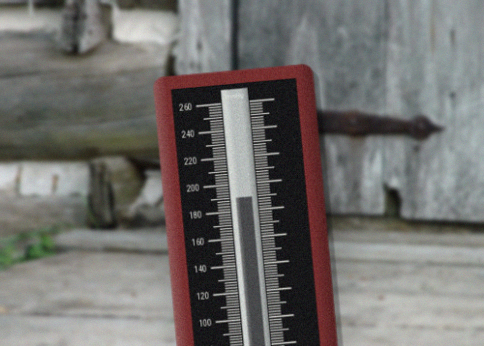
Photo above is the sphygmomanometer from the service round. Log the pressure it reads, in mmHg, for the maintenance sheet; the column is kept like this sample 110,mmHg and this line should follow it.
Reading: 190,mmHg
